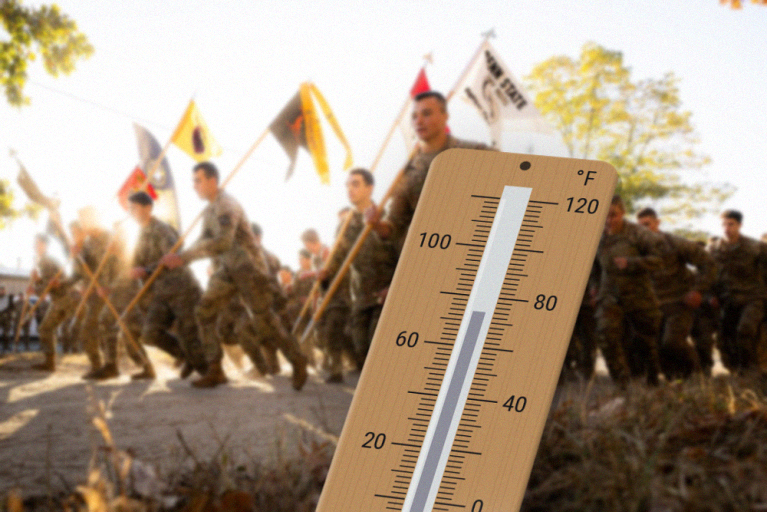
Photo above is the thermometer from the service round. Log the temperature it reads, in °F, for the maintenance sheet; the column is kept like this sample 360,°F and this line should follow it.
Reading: 74,°F
